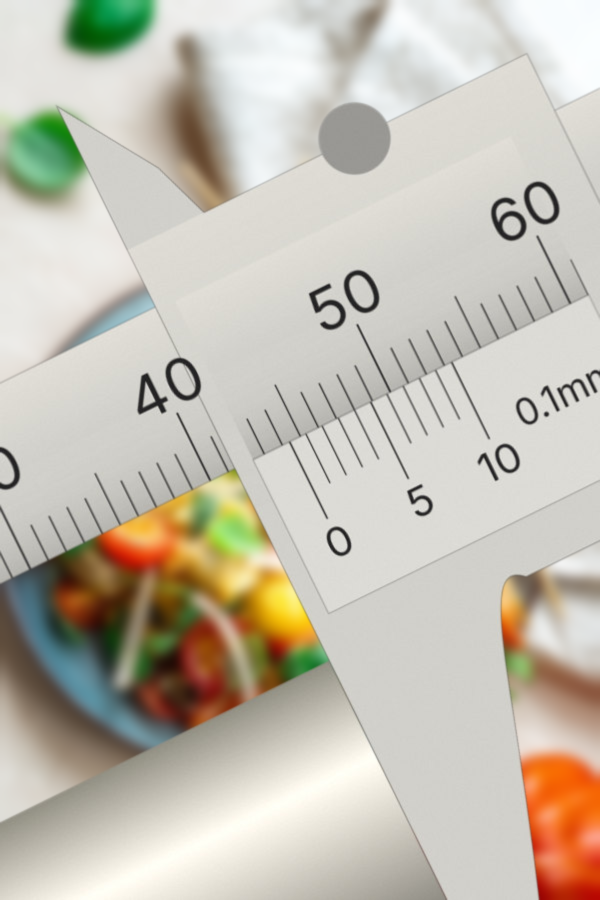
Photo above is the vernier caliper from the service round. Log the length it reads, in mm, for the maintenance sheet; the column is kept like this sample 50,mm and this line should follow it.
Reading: 44.4,mm
